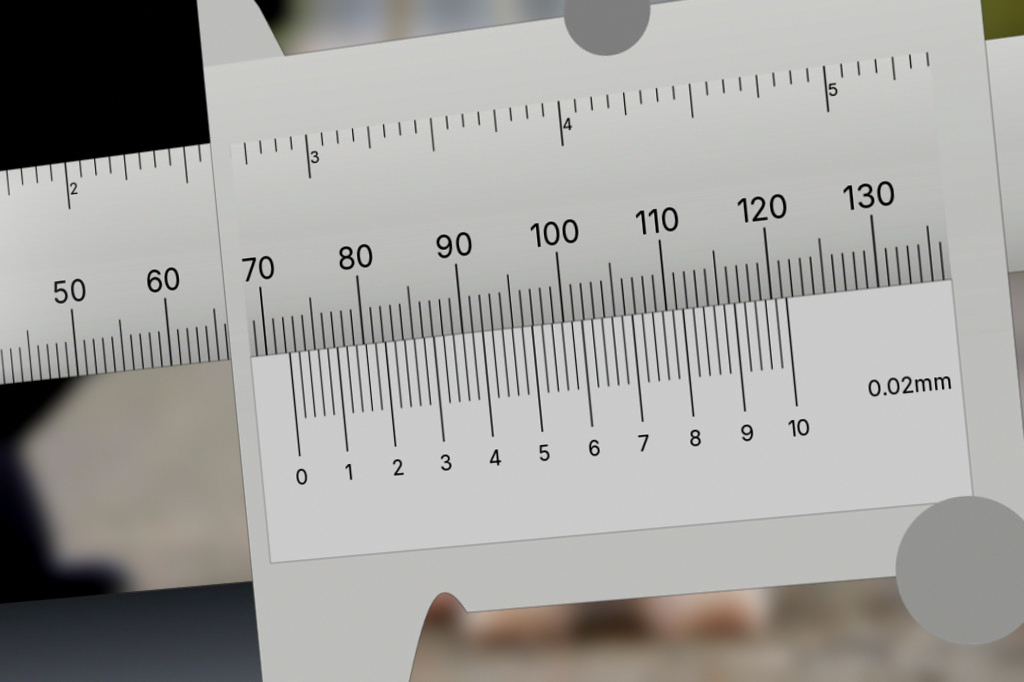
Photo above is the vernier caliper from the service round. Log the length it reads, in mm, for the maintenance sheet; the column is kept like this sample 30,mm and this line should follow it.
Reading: 72.4,mm
